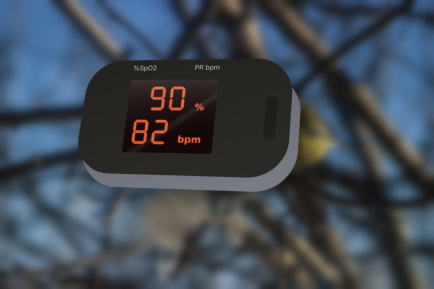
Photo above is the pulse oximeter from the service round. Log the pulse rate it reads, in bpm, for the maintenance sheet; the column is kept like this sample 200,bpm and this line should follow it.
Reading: 82,bpm
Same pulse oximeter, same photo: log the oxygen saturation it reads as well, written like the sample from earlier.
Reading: 90,%
